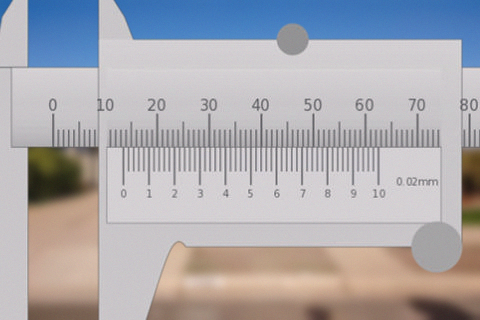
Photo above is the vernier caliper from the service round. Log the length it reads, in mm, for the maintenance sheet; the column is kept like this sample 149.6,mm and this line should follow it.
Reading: 13.5,mm
